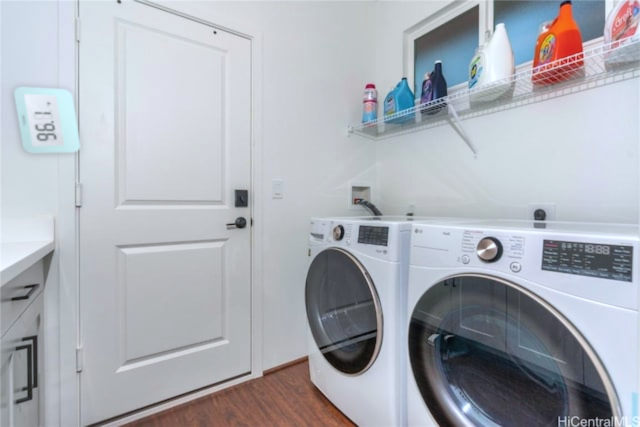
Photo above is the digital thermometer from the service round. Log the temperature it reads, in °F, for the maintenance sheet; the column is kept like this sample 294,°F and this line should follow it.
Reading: 96.1,°F
